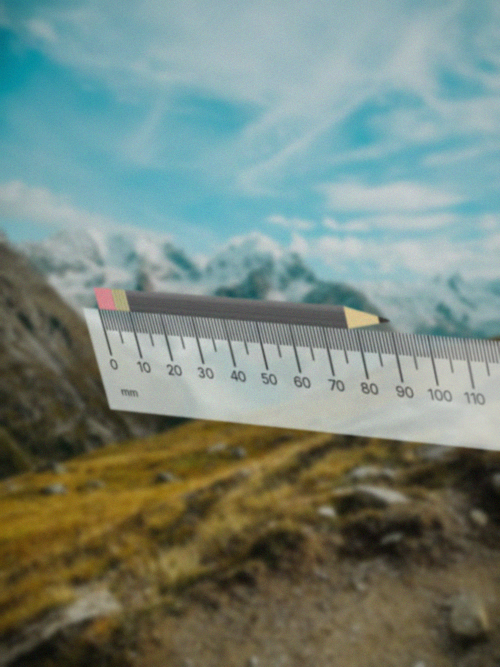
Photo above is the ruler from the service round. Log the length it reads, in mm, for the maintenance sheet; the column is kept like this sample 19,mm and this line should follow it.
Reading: 90,mm
